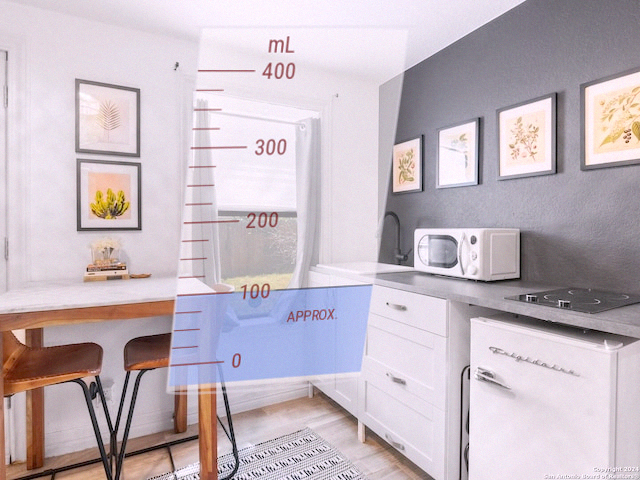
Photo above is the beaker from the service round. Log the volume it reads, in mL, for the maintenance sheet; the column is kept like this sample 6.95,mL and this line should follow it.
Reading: 100,mL
